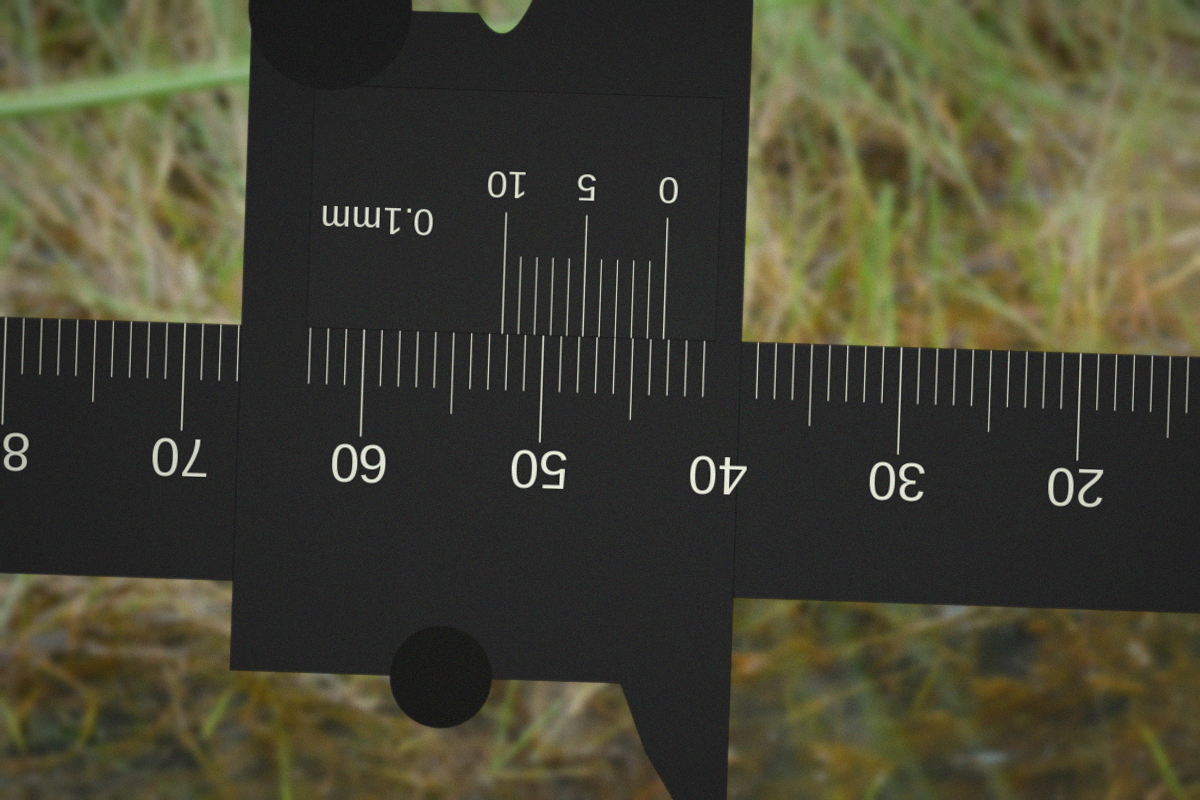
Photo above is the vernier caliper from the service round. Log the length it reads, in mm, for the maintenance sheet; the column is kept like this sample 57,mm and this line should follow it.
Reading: 43.3,mm
